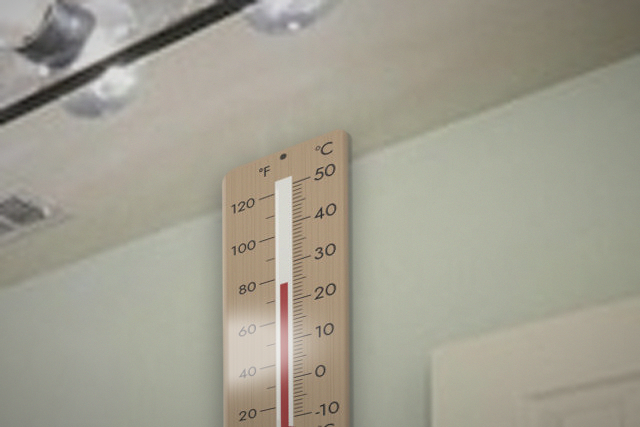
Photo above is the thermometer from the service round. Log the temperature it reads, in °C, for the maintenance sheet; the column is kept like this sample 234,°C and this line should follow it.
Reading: 25,°C
